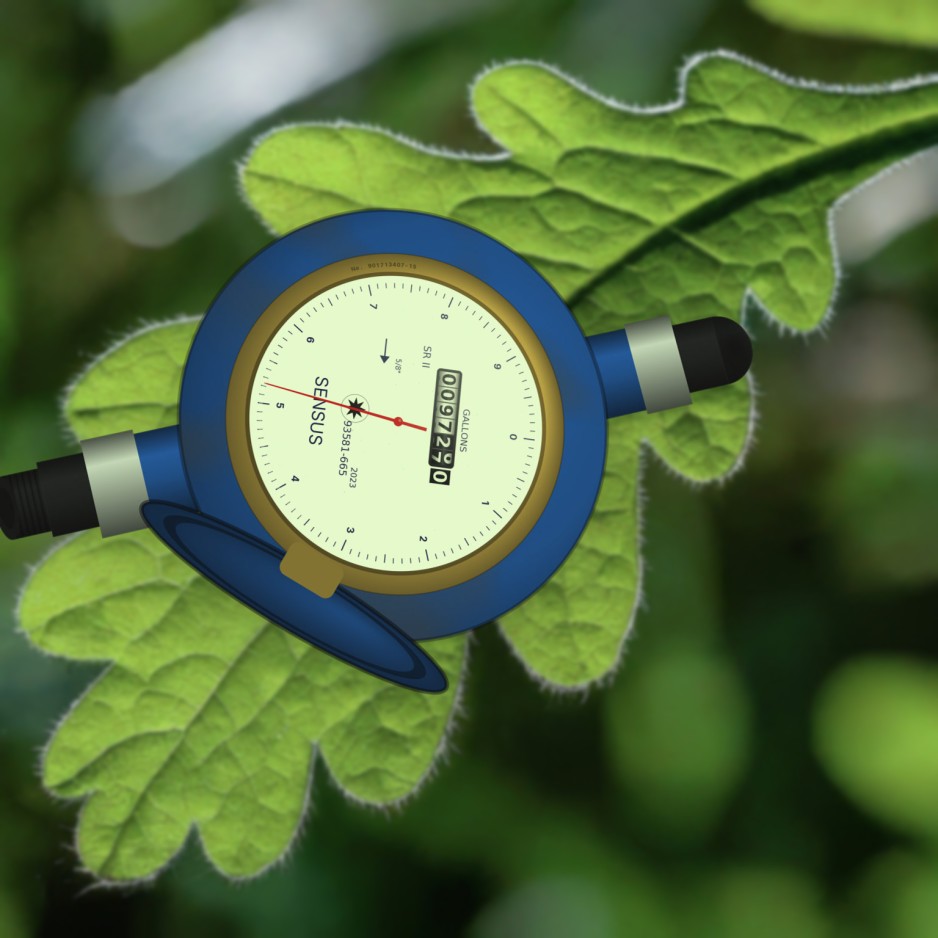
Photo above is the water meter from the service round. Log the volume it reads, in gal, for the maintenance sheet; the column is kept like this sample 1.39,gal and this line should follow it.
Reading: 97265.2,gal
